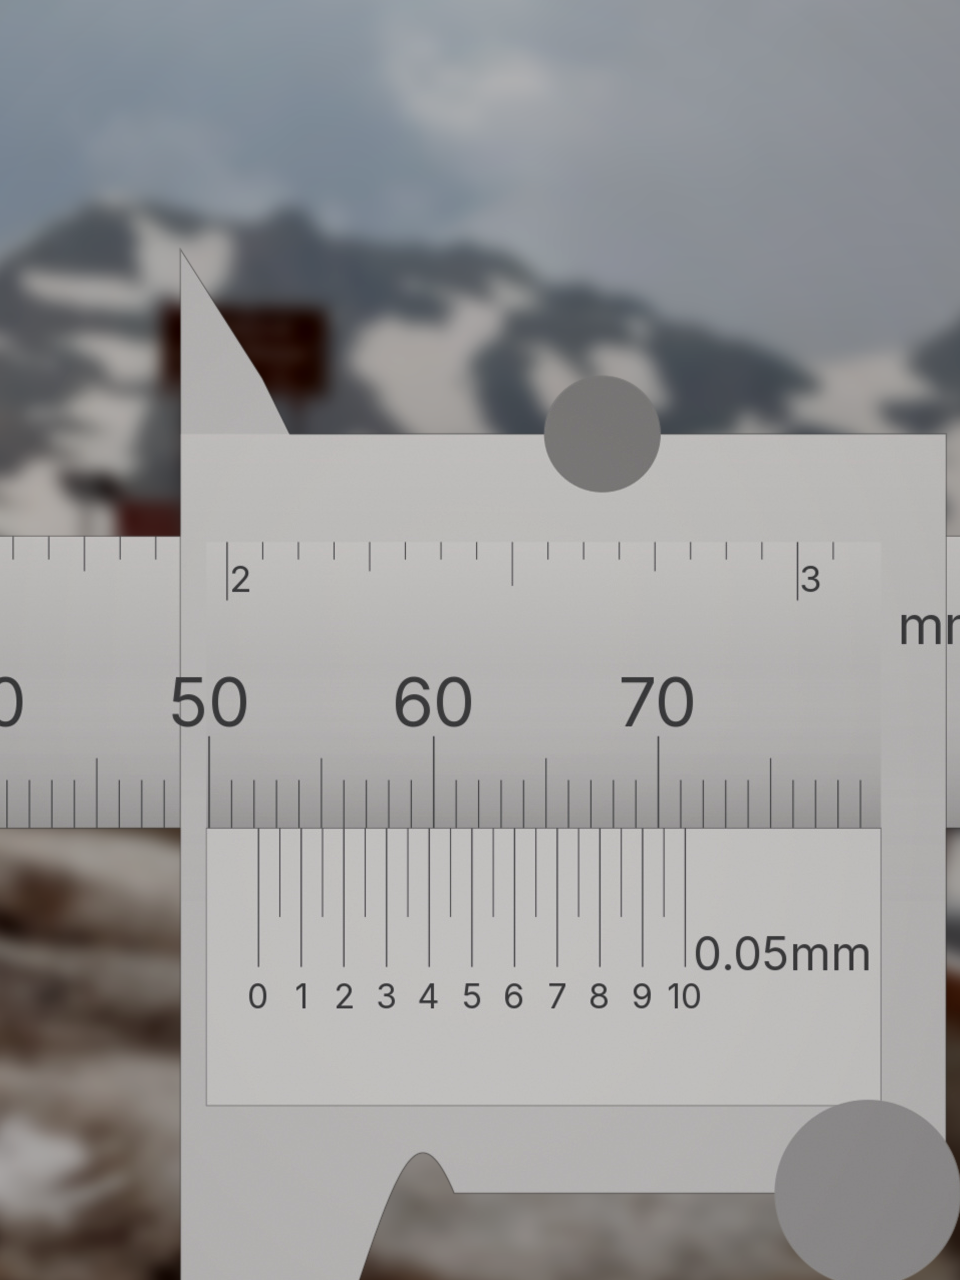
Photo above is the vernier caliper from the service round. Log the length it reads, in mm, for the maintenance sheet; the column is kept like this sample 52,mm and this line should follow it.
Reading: 52.2,mm
